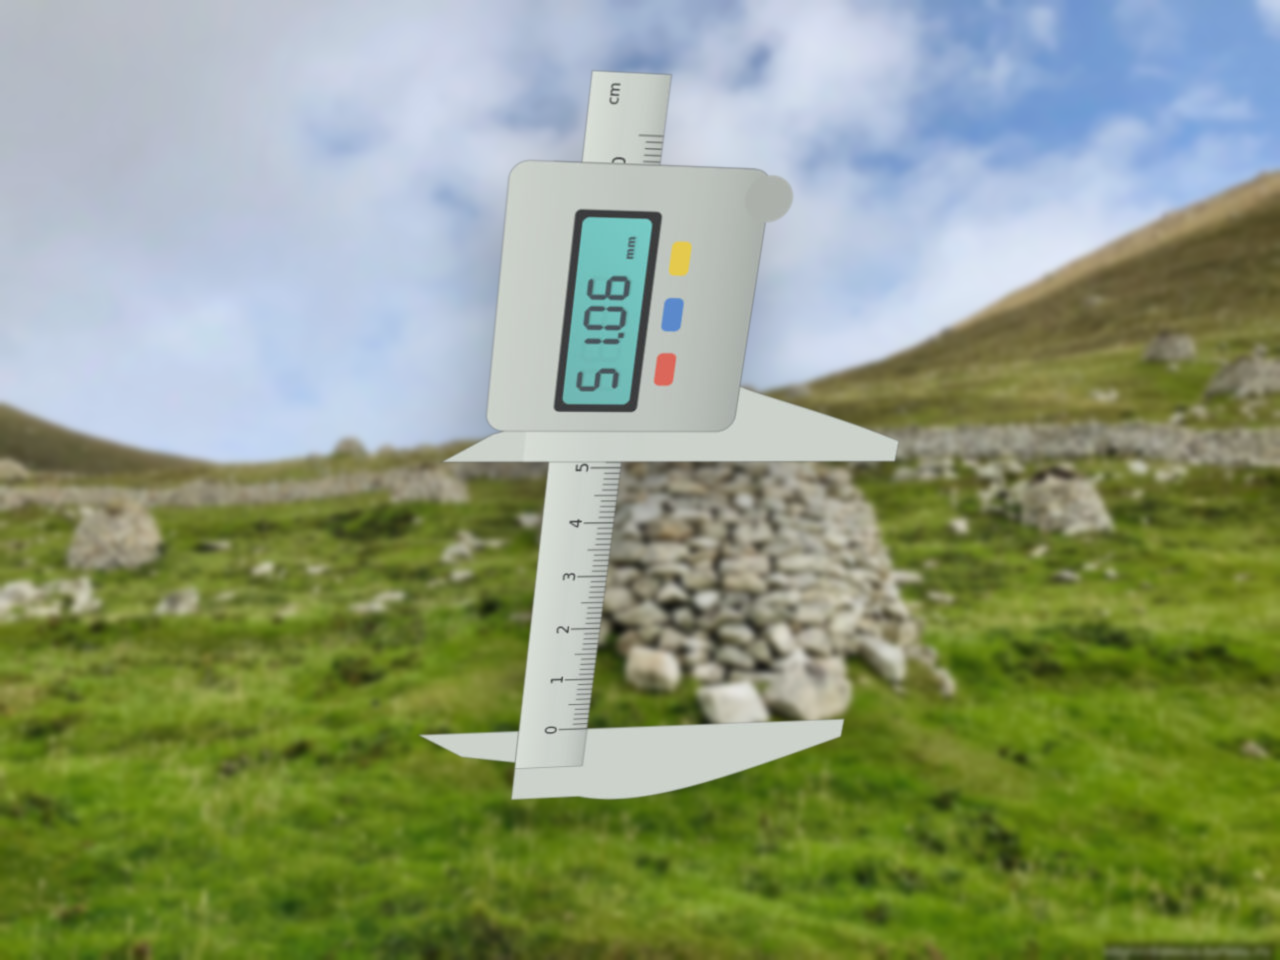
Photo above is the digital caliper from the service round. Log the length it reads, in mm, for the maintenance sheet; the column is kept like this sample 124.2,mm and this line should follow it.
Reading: 51.06,mm
